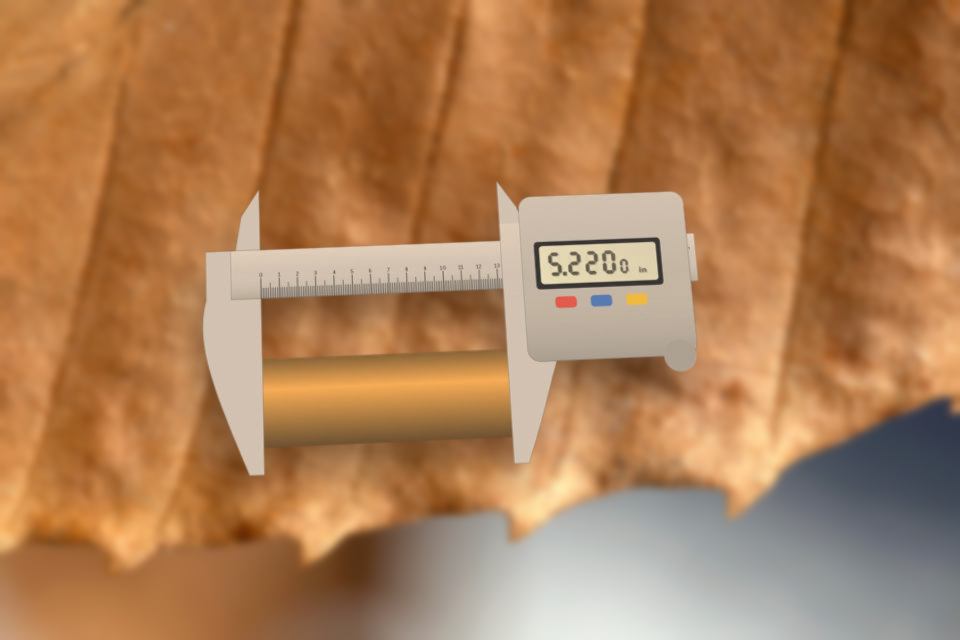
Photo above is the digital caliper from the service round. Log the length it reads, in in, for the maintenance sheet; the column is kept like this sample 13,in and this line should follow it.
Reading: 5.2200,in
